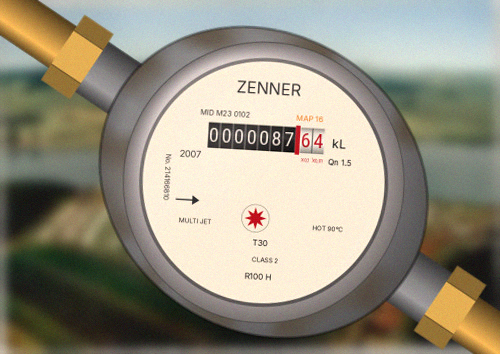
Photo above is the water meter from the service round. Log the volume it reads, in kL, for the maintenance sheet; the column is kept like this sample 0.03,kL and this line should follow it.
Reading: 87.64,kL
